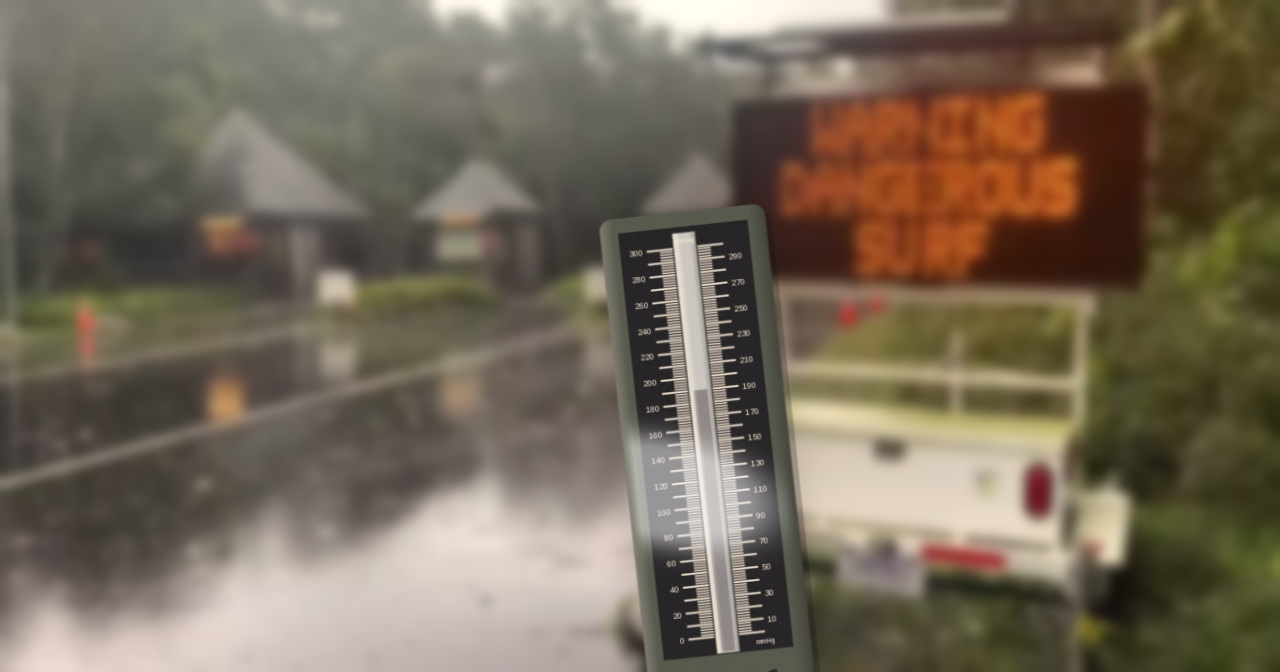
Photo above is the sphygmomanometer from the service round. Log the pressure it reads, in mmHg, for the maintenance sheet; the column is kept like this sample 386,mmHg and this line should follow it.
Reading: 190,mmHg
